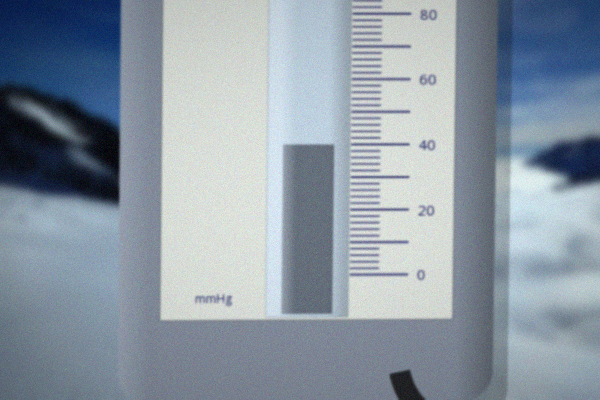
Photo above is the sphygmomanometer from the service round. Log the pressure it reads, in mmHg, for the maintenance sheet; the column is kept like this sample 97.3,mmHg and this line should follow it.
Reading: 40,mmHg
